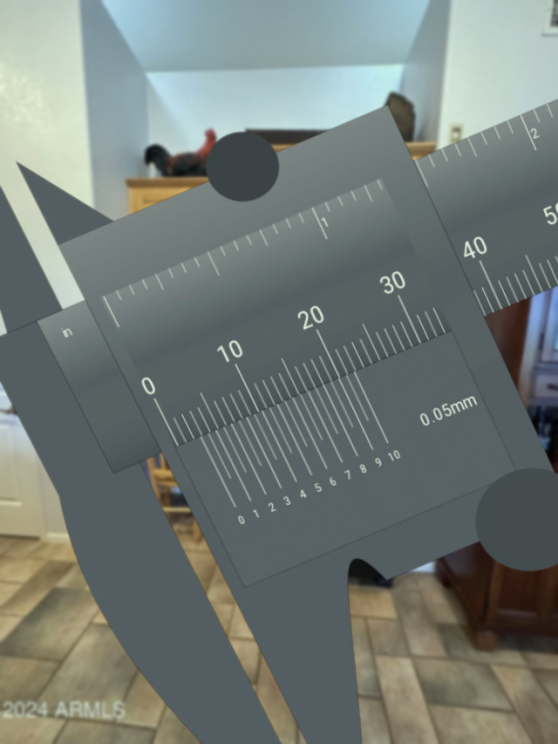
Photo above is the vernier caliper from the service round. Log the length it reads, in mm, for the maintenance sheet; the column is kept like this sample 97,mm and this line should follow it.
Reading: 2.8,mm
